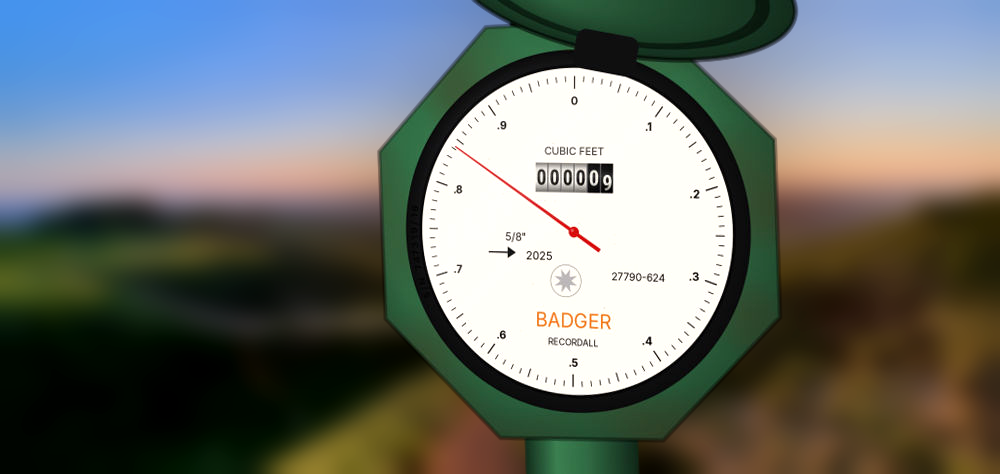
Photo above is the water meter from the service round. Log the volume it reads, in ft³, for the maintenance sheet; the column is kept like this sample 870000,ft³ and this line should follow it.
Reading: 8.84,ft³
